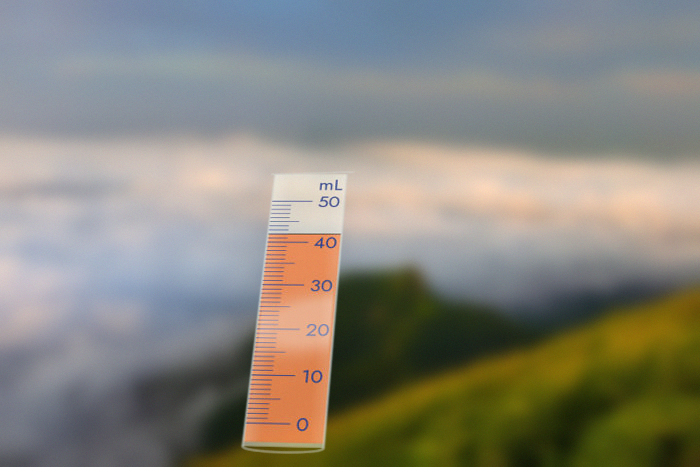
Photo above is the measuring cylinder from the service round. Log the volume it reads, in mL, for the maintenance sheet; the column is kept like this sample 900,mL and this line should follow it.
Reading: 42,mL
